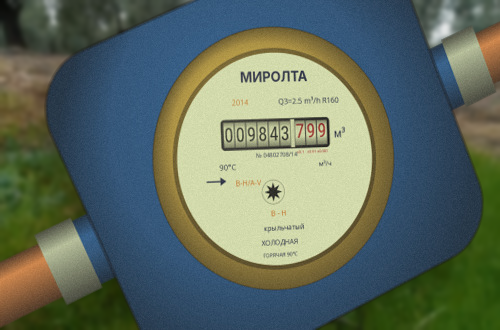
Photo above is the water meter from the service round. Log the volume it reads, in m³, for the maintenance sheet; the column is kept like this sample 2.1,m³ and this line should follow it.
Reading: 9843.799,m³
